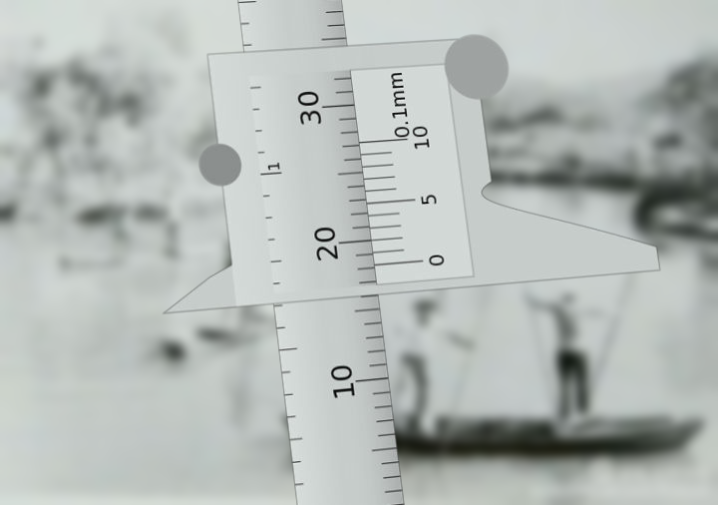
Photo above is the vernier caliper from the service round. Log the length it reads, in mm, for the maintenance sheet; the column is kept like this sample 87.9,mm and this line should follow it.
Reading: 18.2,mm
